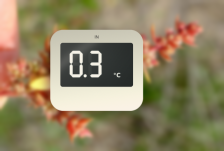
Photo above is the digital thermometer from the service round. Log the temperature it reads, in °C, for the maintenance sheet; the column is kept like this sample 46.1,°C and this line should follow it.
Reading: 0.3,°C
